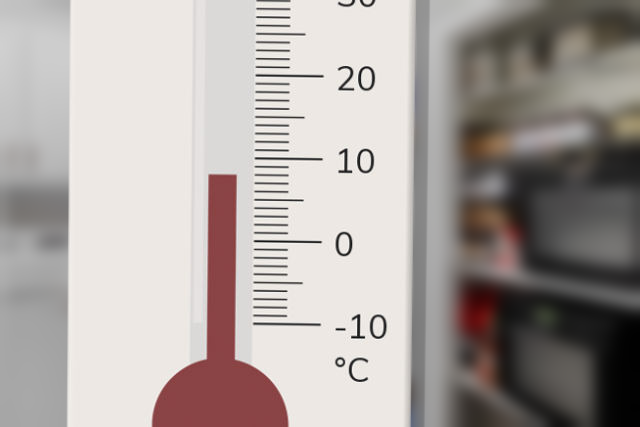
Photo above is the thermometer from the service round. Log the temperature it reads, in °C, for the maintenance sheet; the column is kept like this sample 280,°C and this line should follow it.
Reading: 8,°C
